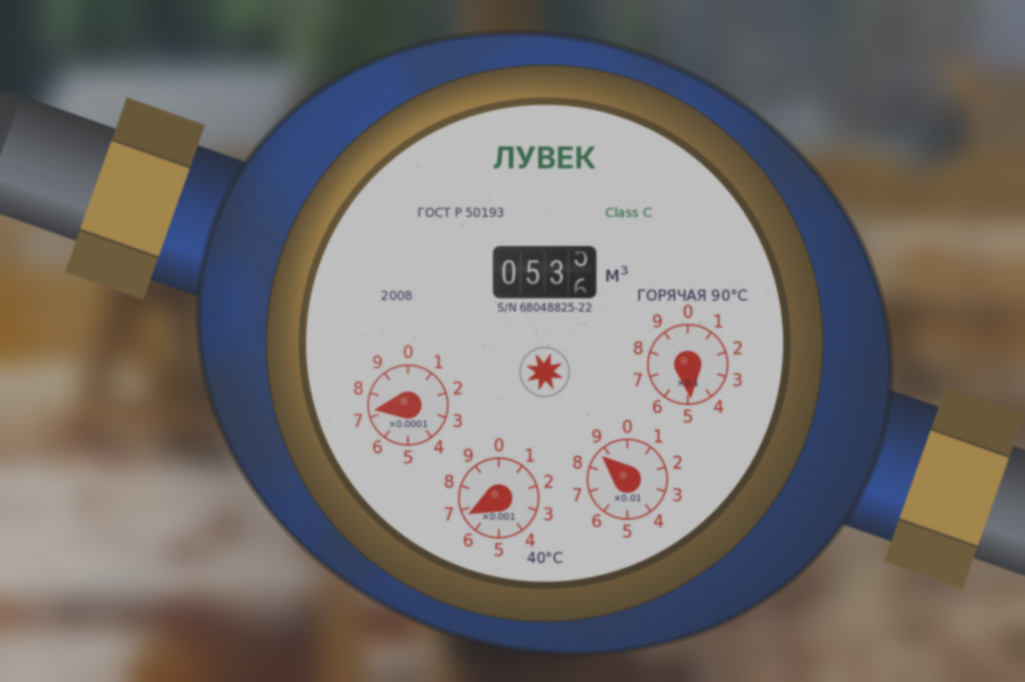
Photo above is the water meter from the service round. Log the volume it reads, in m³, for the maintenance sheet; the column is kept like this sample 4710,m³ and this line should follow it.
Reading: 535.4867,m³
